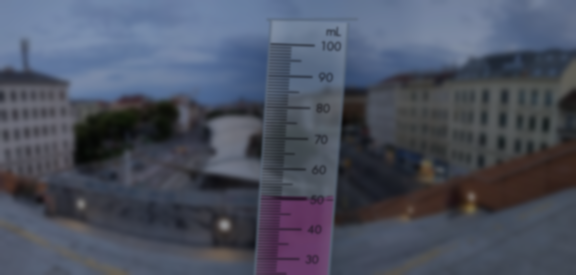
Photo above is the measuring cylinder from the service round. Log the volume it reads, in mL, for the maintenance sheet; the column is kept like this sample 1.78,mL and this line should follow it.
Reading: 50,mL
